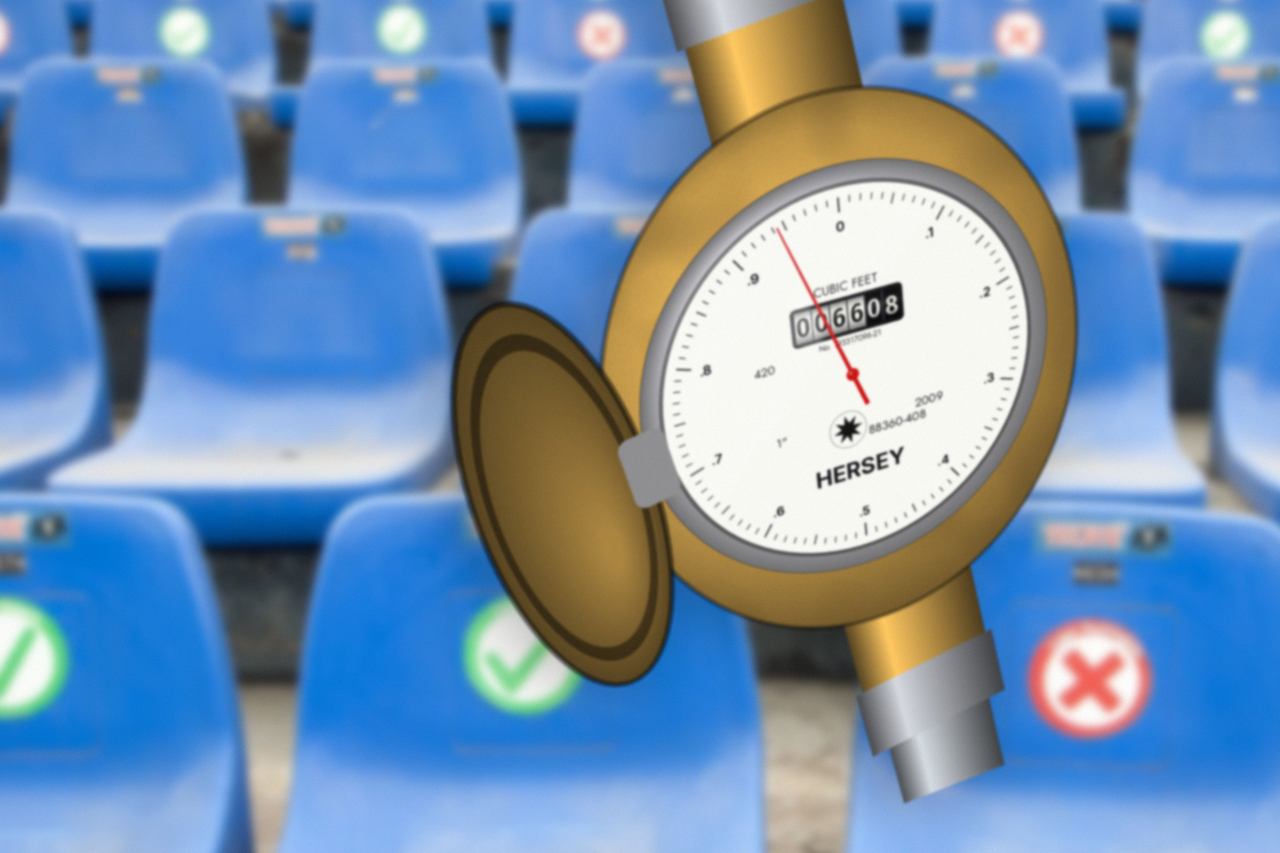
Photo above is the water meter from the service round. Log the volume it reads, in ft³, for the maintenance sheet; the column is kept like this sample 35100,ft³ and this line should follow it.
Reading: 6607.94,ft³
